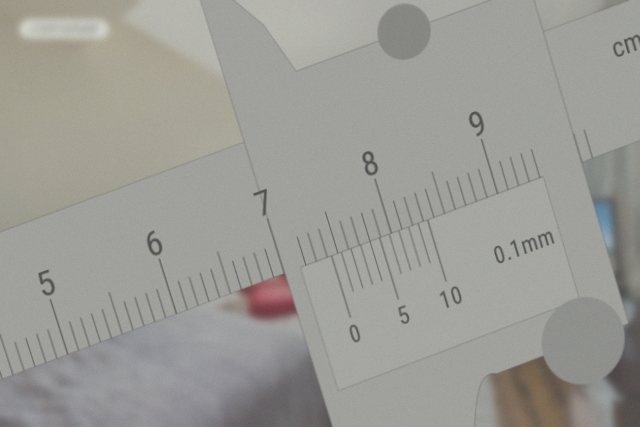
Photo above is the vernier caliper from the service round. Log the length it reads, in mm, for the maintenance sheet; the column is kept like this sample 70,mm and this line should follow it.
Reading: 74.4,mm
